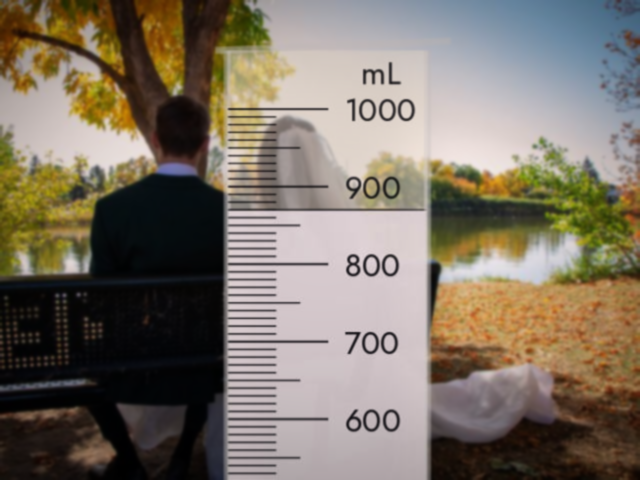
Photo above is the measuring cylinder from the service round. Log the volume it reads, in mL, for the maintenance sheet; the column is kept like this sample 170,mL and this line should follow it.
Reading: 870,mL
